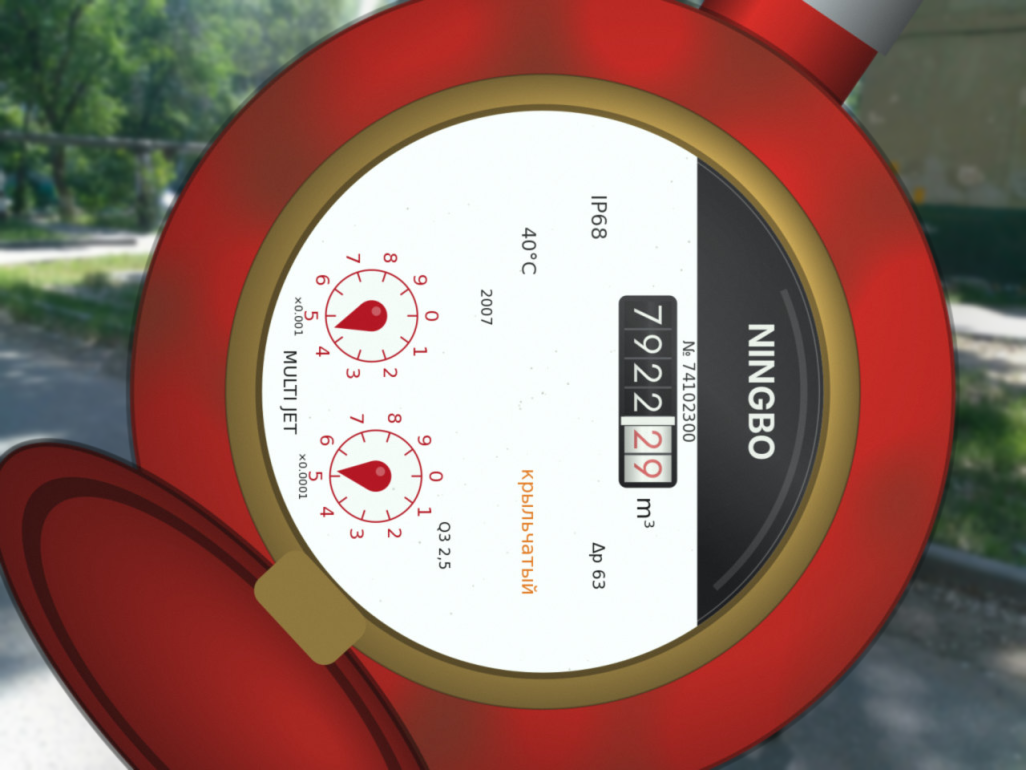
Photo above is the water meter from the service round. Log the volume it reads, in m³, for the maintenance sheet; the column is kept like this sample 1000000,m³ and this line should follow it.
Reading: 7922.2945,m³
